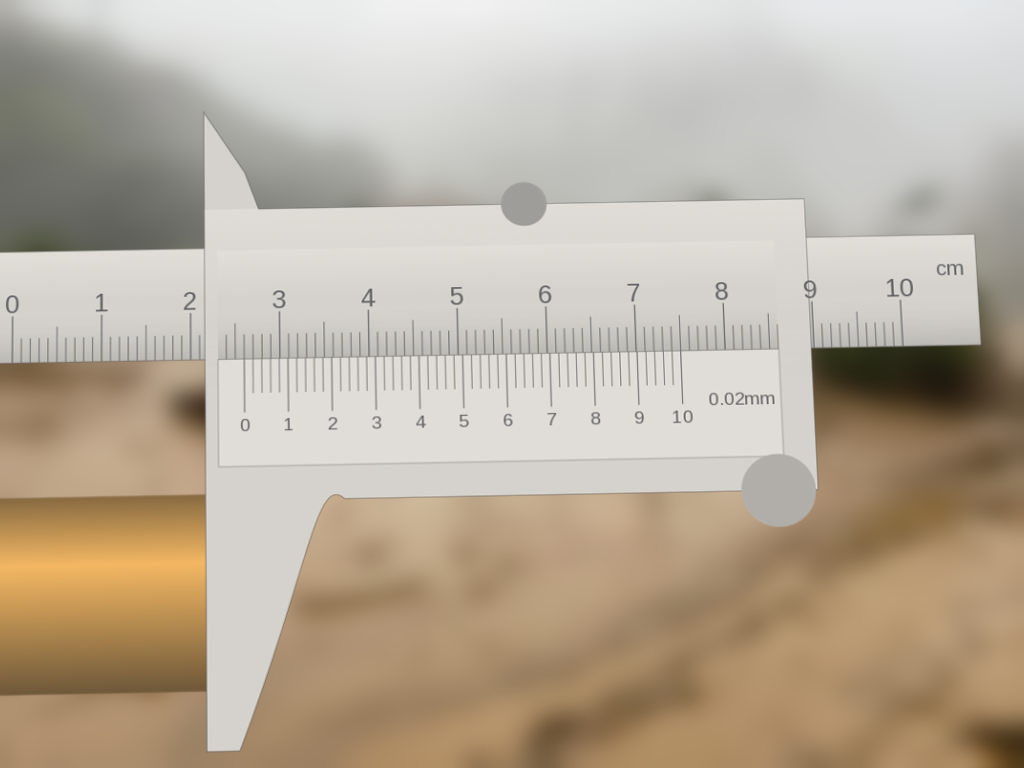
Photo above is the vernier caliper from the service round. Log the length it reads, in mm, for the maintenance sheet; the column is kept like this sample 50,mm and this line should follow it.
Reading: 26.0,mm
